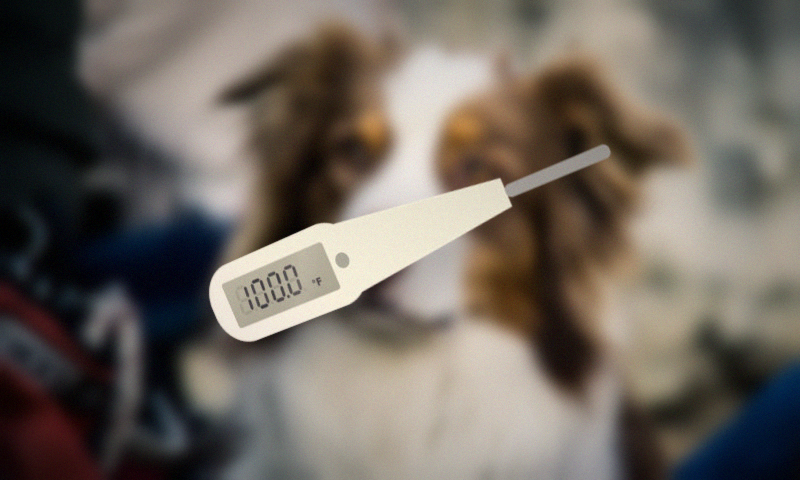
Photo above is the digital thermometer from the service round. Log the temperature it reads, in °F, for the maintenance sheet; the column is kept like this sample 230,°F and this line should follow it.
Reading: 100.0,°F
